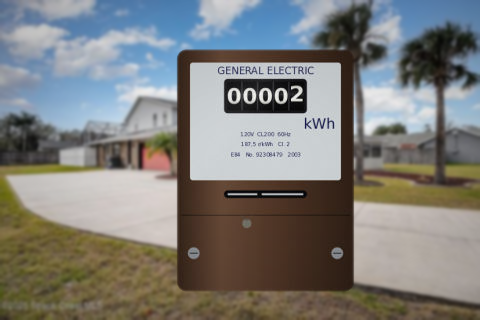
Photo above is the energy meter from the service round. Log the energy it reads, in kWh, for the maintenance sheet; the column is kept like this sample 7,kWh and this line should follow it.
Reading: 2,kWh
